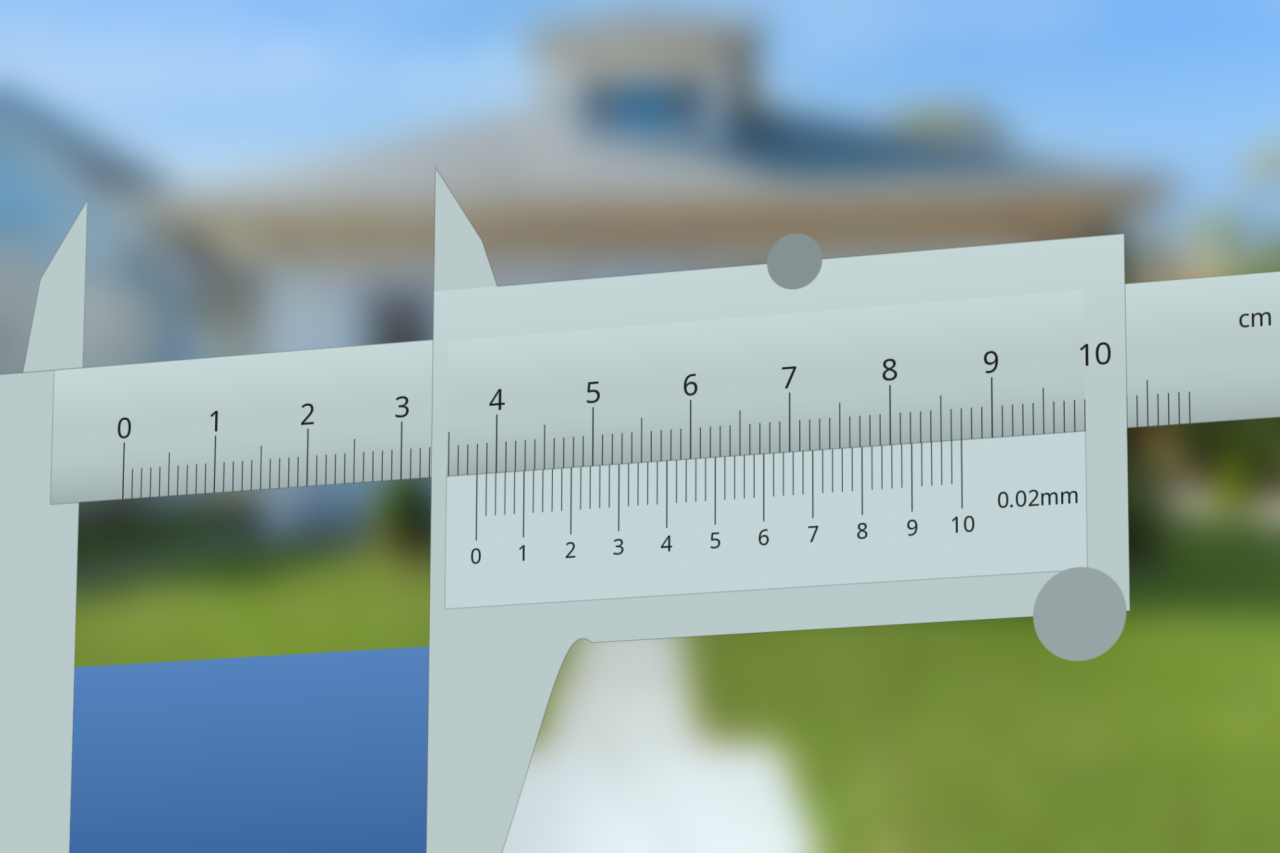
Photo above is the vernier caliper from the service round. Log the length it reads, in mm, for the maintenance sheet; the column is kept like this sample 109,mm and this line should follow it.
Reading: 38.0,mm
